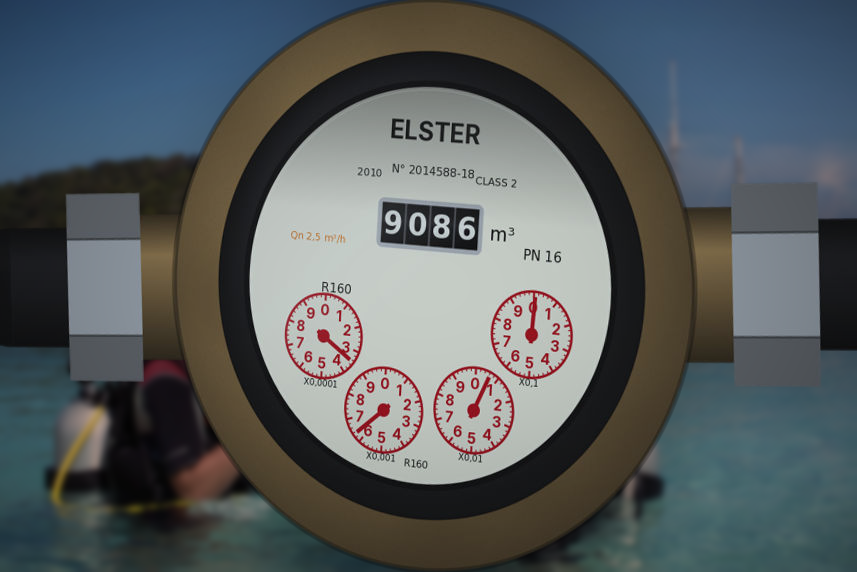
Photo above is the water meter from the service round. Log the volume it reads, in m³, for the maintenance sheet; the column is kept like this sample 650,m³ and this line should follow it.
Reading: 9086.0063,m³
